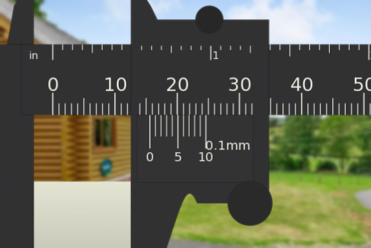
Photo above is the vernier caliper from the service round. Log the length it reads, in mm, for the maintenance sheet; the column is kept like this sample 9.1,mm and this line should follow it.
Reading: 15.6,mm
